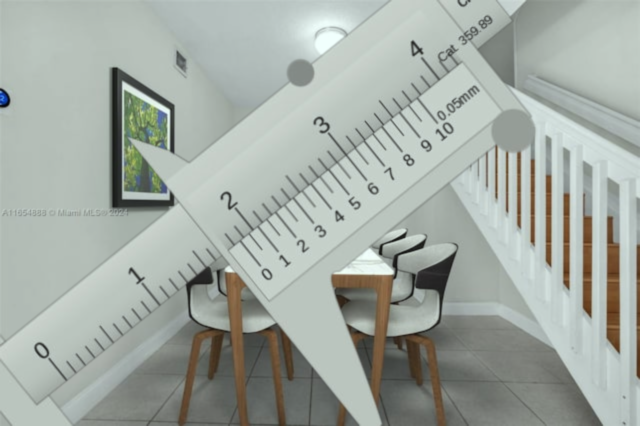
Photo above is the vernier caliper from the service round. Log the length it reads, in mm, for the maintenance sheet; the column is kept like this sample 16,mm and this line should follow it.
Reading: 18.6,mm
